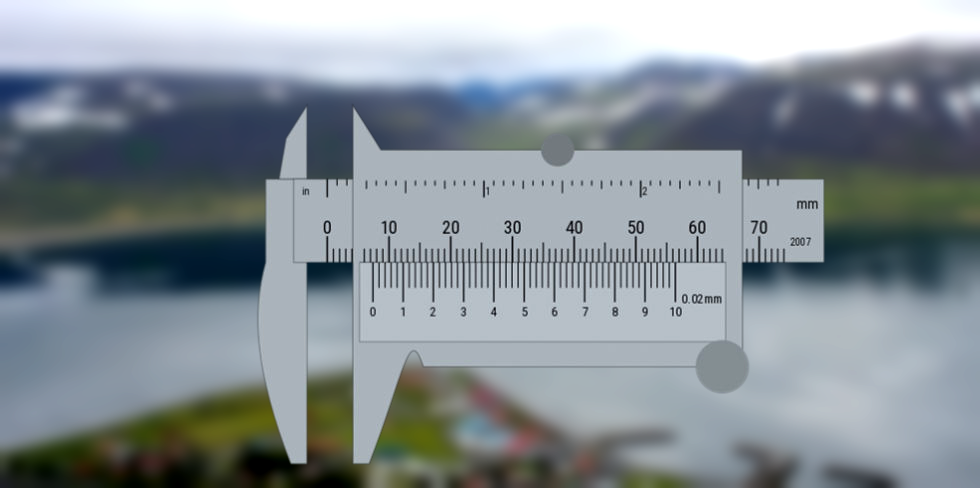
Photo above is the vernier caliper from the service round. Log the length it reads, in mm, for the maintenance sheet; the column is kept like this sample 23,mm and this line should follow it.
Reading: 7.4,mm
